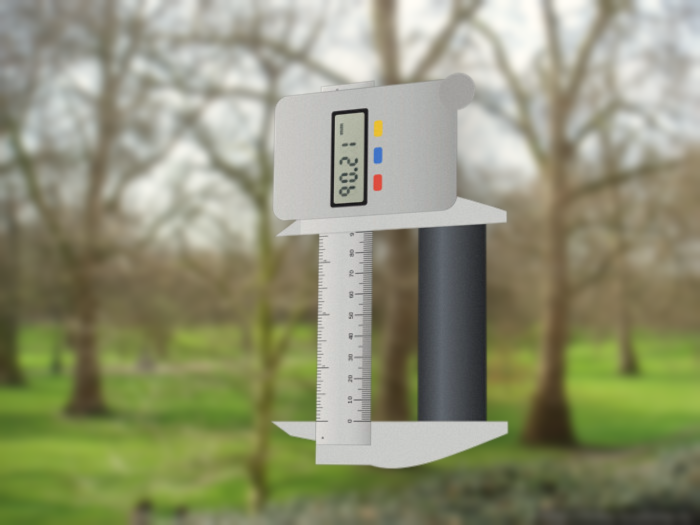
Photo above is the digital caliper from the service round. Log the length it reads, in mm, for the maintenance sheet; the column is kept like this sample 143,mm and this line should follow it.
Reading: 90.21,mm
